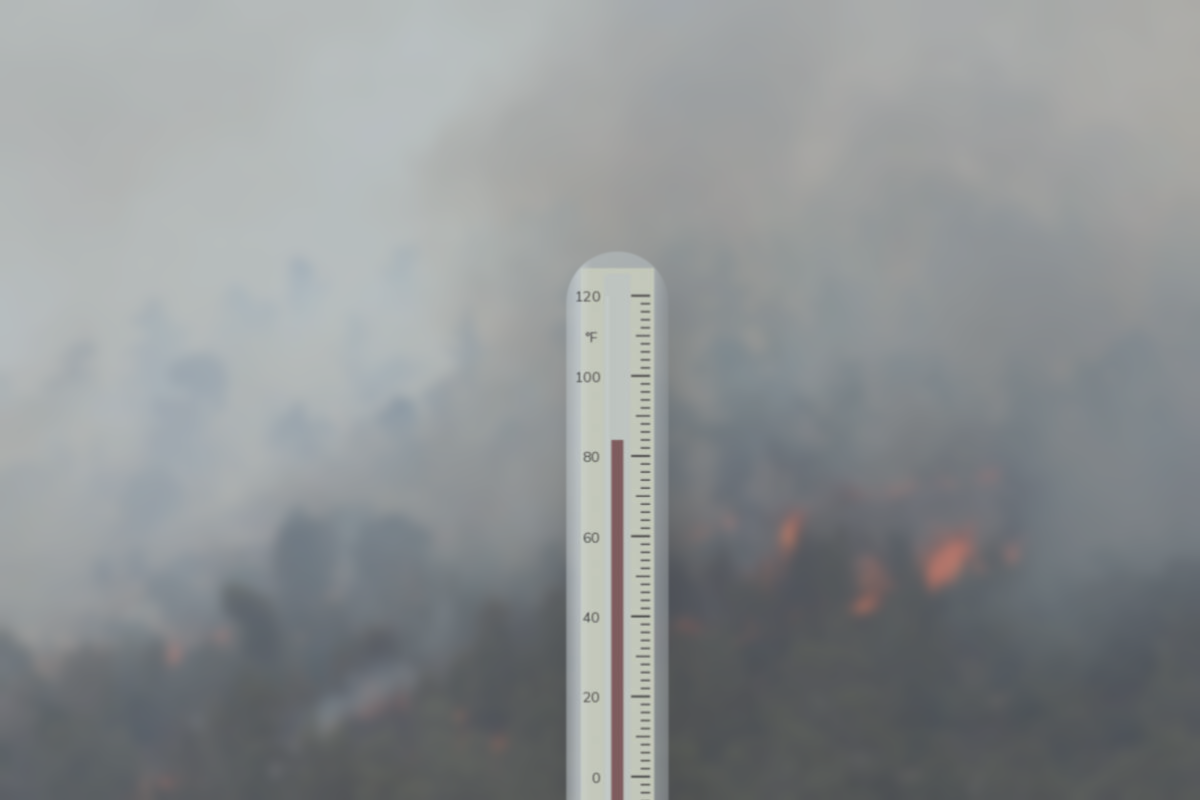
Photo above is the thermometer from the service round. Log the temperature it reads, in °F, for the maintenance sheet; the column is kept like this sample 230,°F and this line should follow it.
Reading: 84,°F
